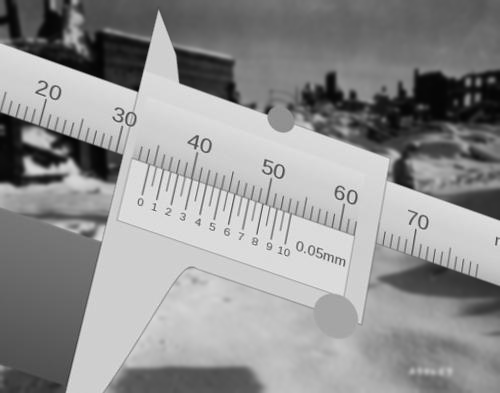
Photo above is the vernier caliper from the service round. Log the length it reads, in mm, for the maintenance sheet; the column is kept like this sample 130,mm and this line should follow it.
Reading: 34.4,mm
